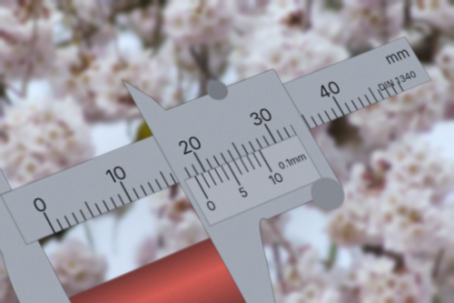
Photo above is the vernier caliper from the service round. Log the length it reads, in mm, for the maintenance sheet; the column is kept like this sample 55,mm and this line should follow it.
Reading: 18.6,mm
